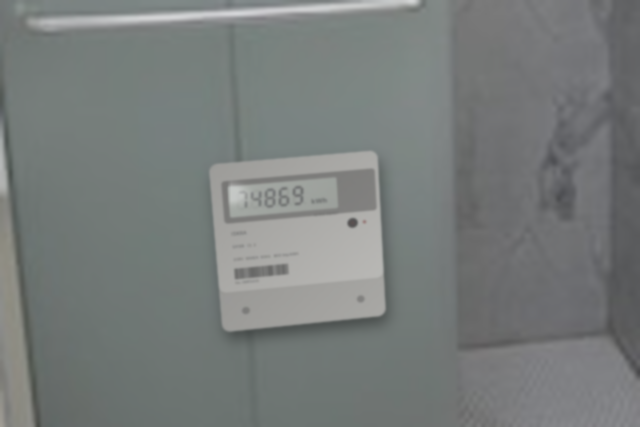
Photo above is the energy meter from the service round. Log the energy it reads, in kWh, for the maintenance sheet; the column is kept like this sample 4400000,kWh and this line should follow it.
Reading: 74869,kWh
